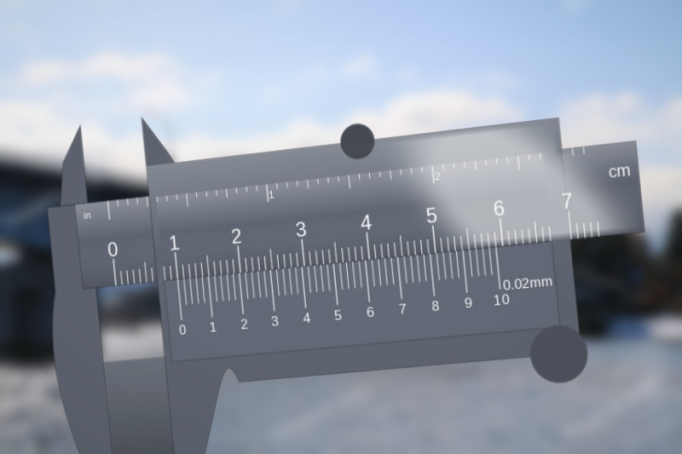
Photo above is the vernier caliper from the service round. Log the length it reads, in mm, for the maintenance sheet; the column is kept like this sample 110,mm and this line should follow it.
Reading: 10.0,mm
